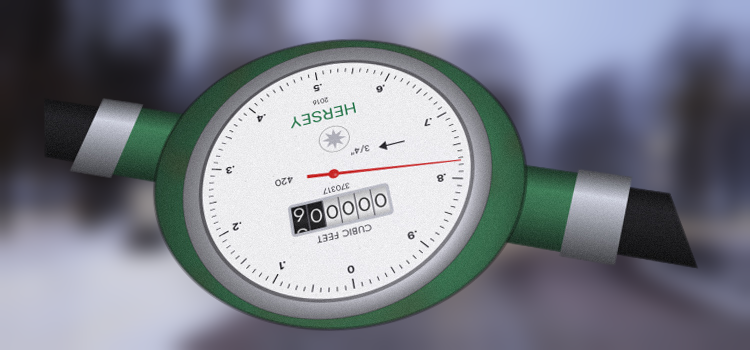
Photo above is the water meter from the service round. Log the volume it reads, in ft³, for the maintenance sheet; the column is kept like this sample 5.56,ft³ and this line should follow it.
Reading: 5.77,ft³
